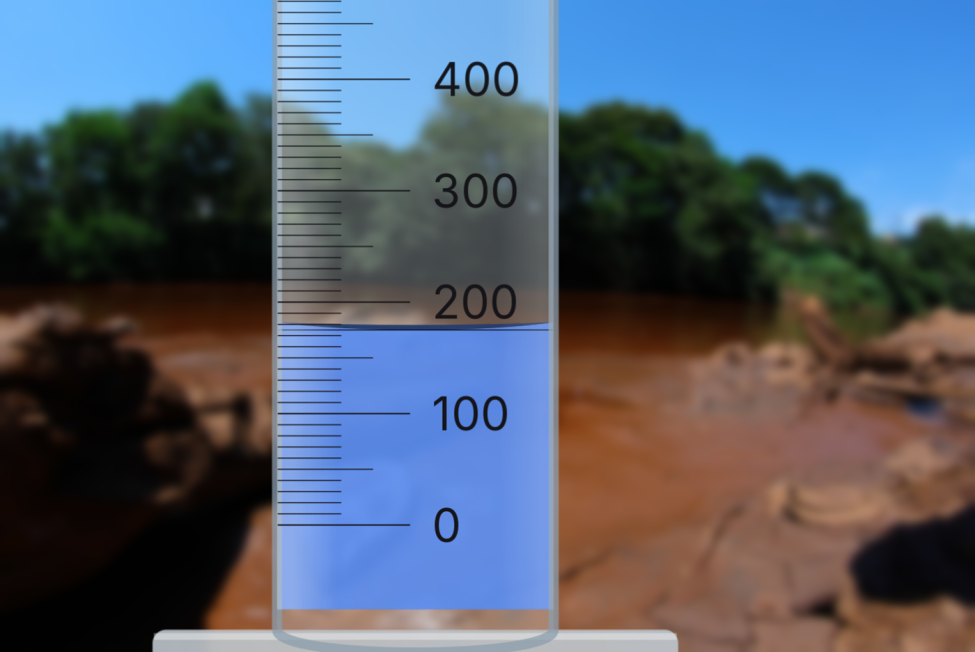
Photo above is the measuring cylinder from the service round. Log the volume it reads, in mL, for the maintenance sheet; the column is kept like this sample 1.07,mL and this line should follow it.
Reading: 175,mL
